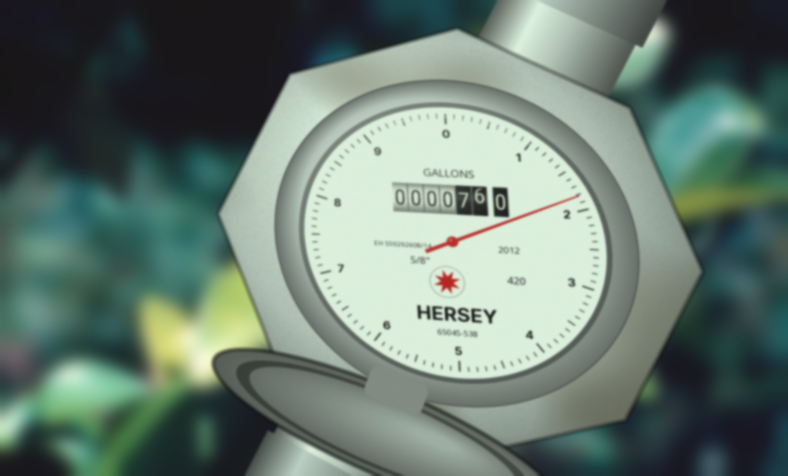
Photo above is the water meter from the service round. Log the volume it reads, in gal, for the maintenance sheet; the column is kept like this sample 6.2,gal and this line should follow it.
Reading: 761.8,gal
